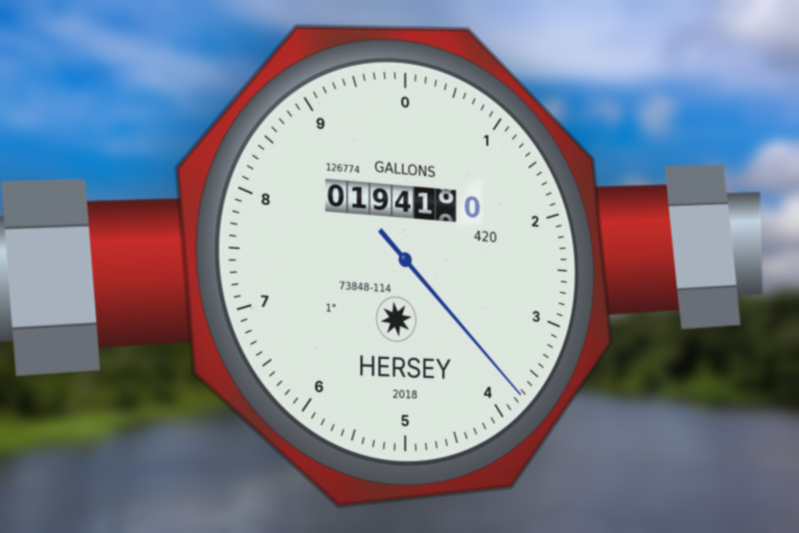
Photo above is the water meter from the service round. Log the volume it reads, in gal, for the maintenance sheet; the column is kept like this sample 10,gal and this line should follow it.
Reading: 194183.7,gal
